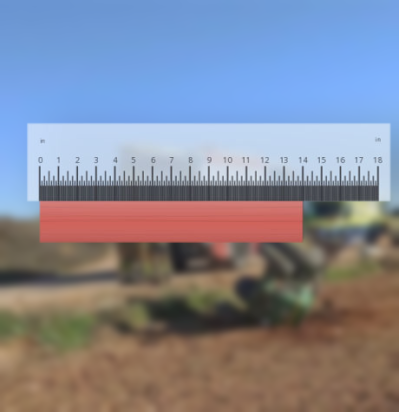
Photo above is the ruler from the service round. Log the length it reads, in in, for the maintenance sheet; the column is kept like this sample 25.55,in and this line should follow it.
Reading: 14,in
